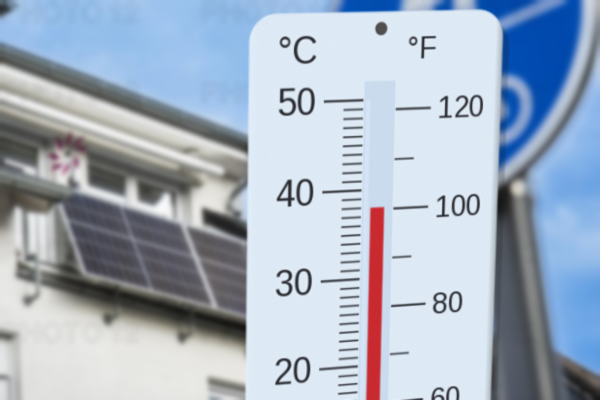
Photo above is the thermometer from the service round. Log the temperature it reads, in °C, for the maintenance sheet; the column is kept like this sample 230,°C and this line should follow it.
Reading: 38,°C
